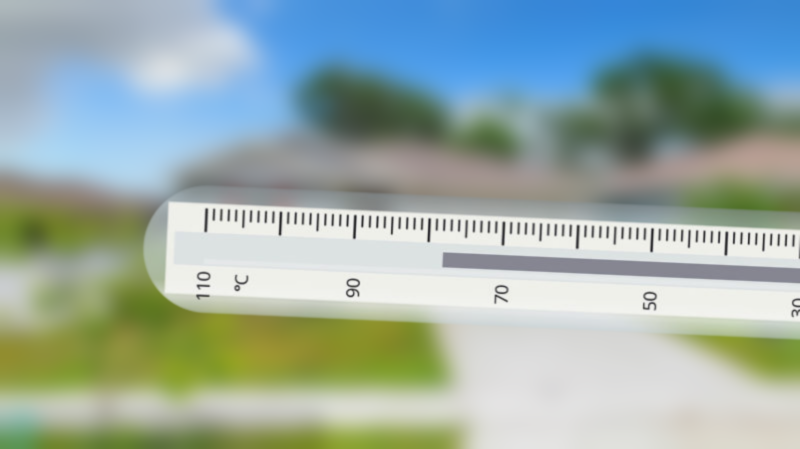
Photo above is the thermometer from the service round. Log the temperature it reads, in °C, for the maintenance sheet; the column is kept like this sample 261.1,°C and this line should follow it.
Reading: 78,°C
